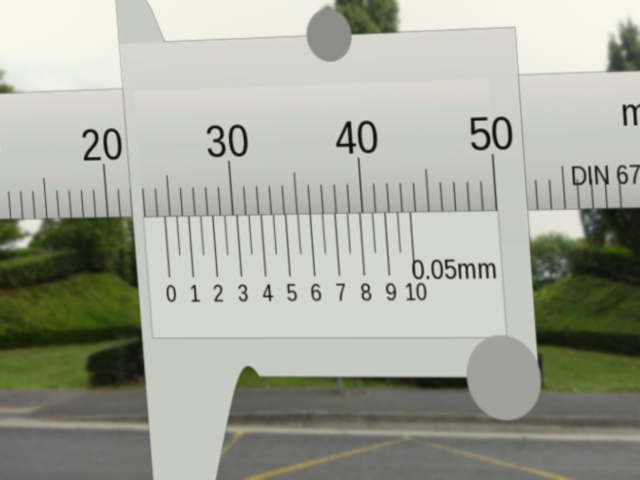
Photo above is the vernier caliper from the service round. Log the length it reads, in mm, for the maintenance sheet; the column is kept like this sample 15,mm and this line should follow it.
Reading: 24.6,mm
